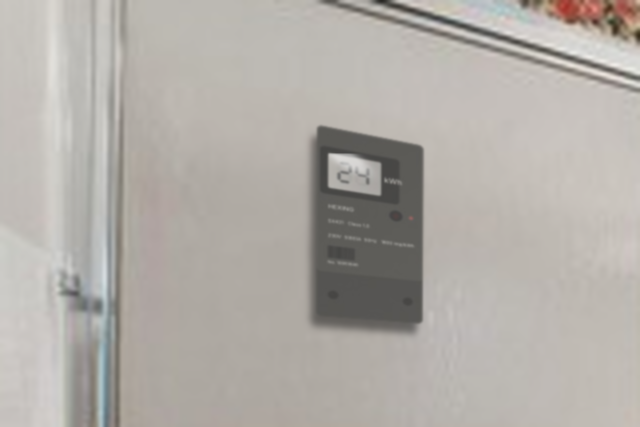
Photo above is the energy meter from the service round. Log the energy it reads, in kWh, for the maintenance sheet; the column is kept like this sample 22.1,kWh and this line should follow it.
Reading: 24,kWh
